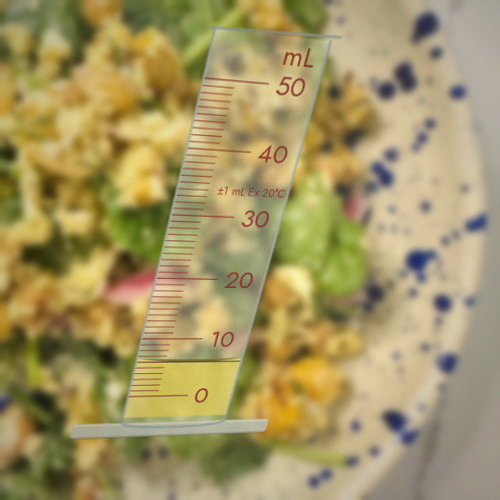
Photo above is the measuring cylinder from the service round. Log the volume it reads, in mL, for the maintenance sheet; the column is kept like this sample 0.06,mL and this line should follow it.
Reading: 6,mL
